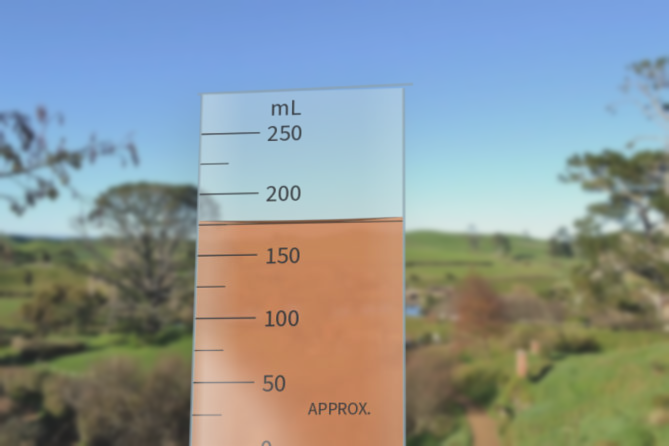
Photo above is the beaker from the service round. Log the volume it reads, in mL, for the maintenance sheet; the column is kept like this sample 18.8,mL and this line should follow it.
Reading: 175,mL
